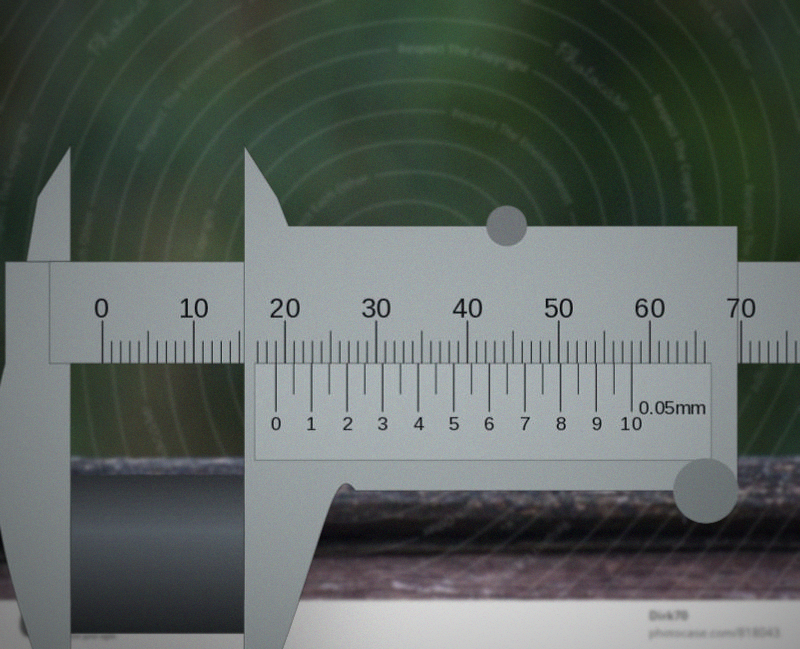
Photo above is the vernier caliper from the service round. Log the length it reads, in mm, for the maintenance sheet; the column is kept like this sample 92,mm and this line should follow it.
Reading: 19.0,mm
